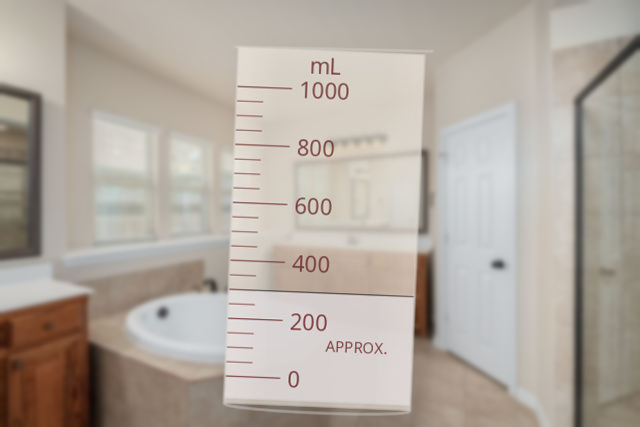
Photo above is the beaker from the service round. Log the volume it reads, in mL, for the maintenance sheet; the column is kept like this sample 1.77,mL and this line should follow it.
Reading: 300,mL
